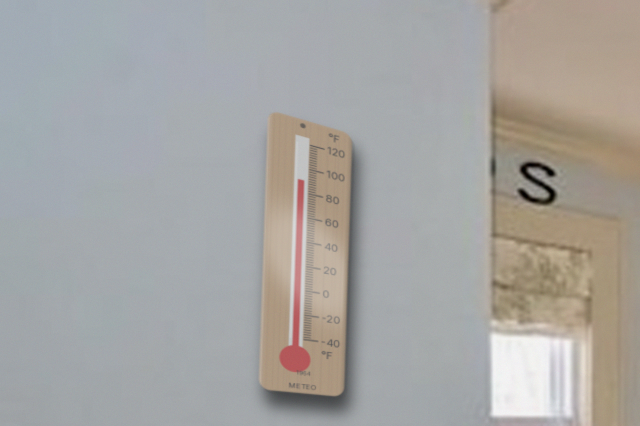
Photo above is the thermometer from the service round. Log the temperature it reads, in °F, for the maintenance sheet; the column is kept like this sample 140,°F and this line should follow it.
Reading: 90,°F
